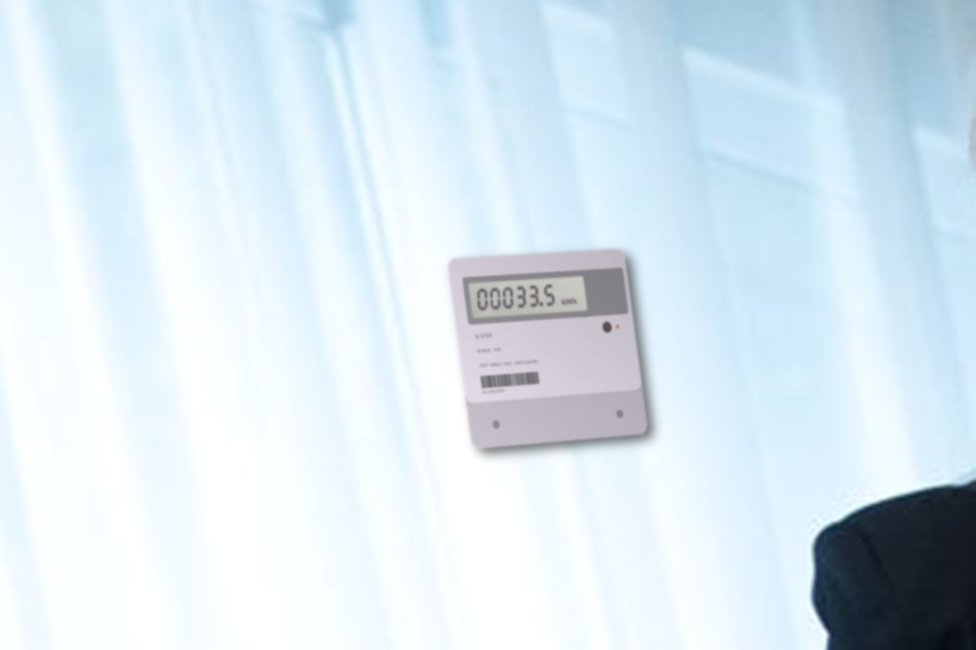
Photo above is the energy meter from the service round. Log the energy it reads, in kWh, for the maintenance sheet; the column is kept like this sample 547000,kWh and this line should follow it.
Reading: 33.5,kWh
